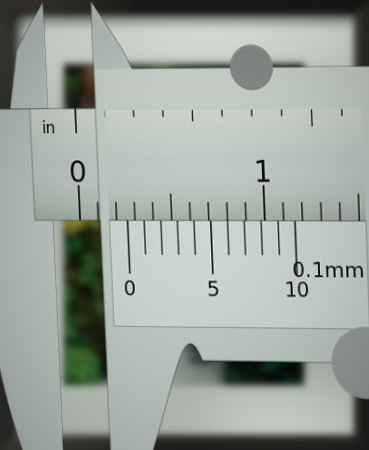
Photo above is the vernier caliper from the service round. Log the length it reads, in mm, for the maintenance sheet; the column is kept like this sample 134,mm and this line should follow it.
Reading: 2.6,mm
